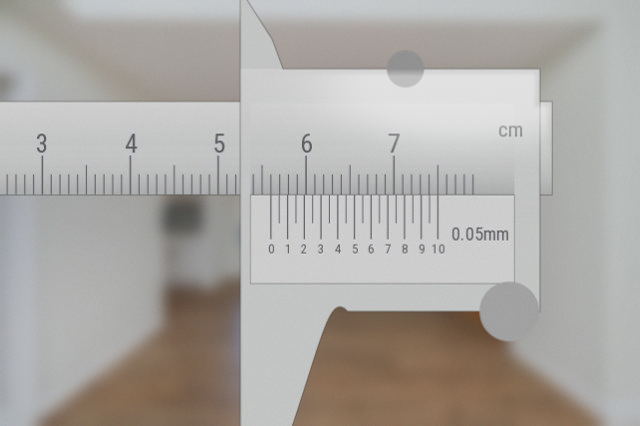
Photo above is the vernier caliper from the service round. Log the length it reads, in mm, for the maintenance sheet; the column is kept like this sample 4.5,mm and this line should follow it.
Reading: 56.0,mm
